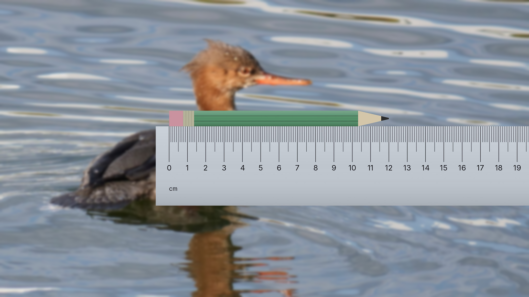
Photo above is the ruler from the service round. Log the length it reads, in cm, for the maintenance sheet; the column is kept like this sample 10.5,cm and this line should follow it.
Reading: 12,cm
